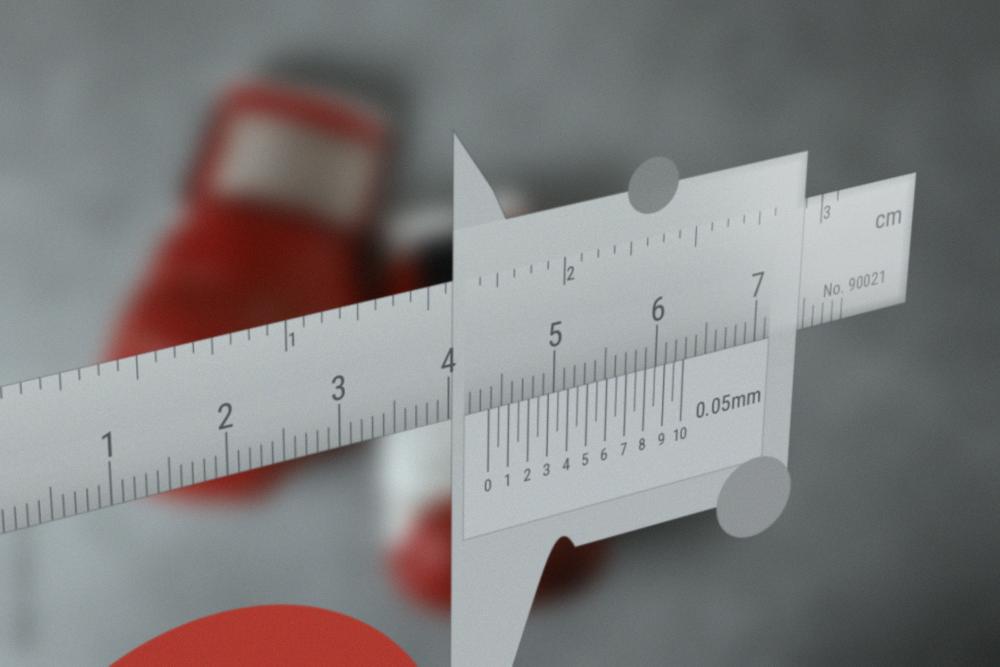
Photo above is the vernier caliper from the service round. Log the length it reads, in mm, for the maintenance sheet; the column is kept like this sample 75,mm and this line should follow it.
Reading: 43.8,mm
